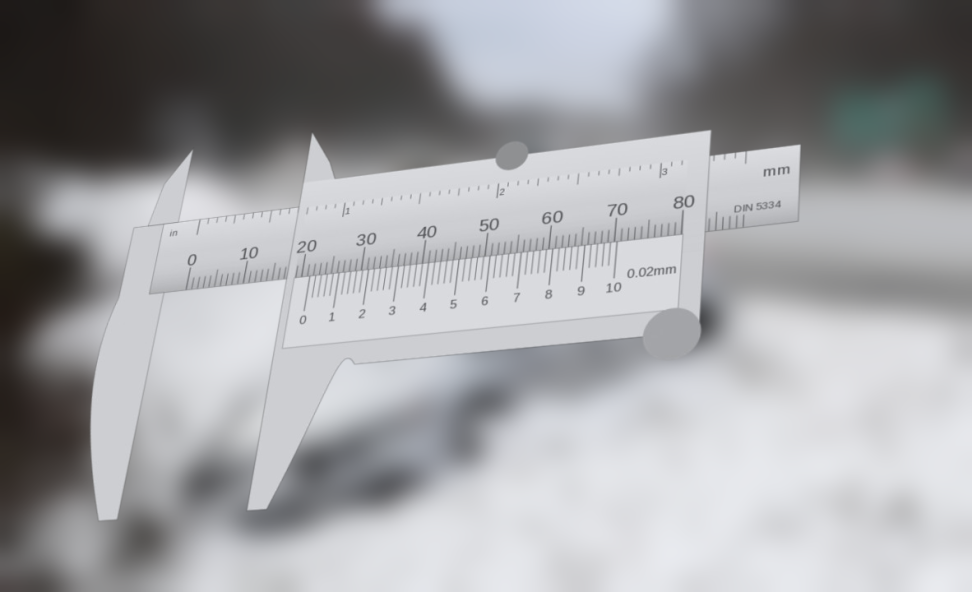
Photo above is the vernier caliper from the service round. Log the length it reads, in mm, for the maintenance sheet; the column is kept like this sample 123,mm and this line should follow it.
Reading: 21.4,mm
